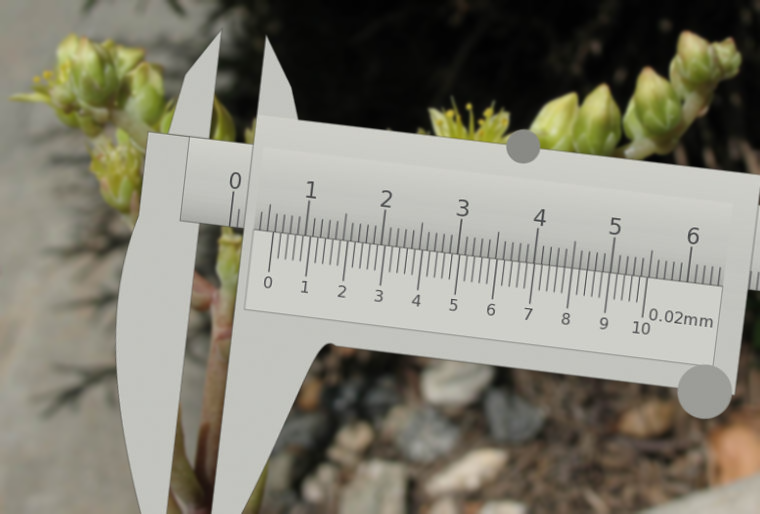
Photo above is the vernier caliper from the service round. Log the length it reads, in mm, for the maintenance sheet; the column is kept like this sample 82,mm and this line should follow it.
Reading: 5.8,mm
